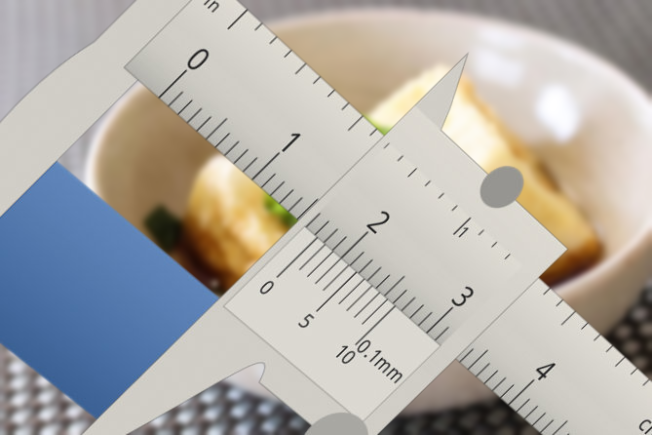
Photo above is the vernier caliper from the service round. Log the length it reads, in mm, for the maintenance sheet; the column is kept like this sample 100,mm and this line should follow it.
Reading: 17.3,mm
